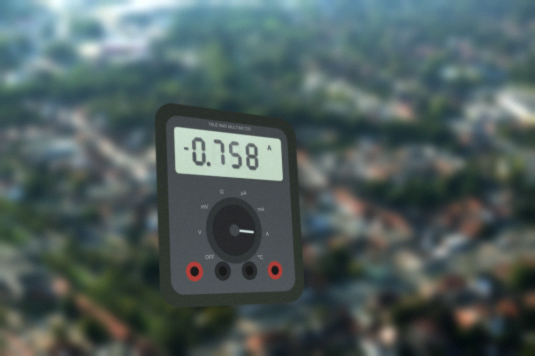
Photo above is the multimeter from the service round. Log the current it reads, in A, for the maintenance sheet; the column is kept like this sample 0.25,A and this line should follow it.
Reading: -0.758,A
